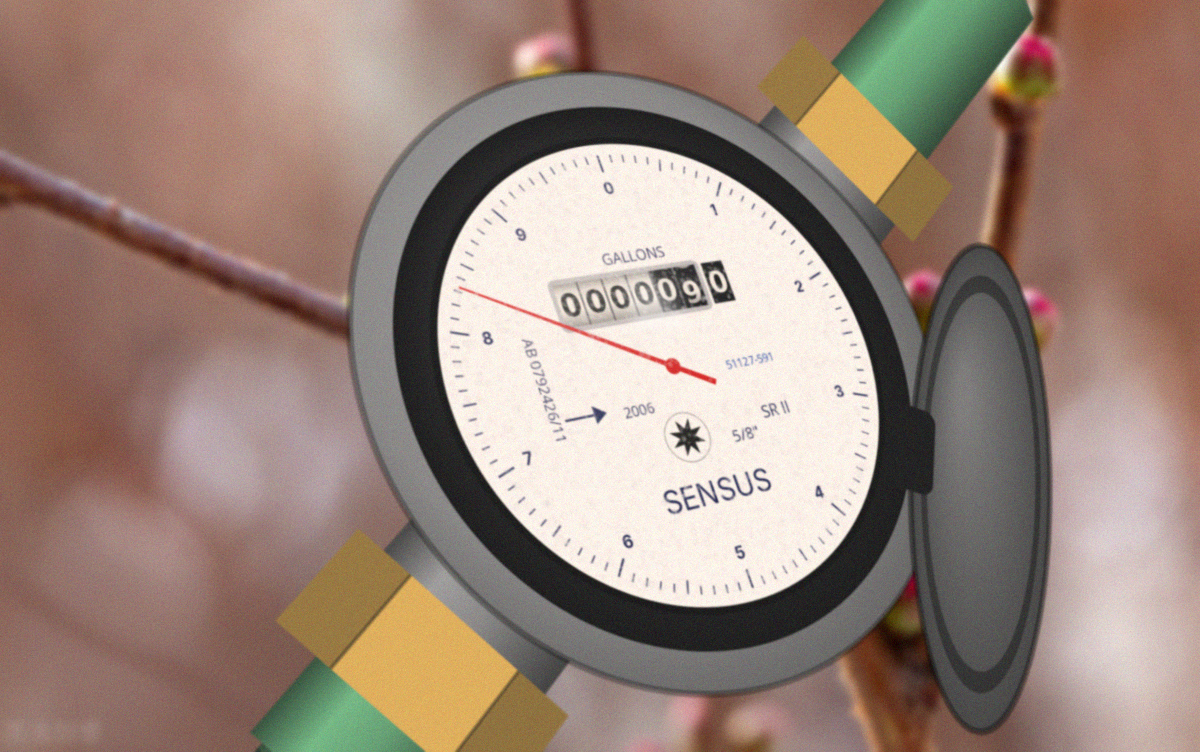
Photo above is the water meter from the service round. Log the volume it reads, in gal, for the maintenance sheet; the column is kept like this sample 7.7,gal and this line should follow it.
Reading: 88.3,gal
